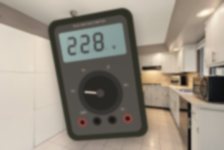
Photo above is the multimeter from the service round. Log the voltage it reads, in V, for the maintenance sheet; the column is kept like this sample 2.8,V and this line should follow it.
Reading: 228,V
